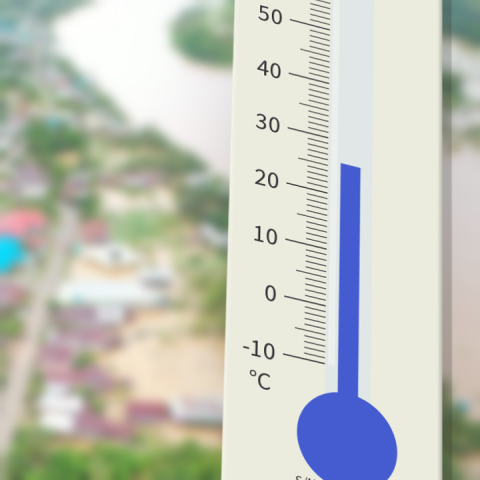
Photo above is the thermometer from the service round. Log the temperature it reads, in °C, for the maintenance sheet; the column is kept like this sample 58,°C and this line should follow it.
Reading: 26,°C
